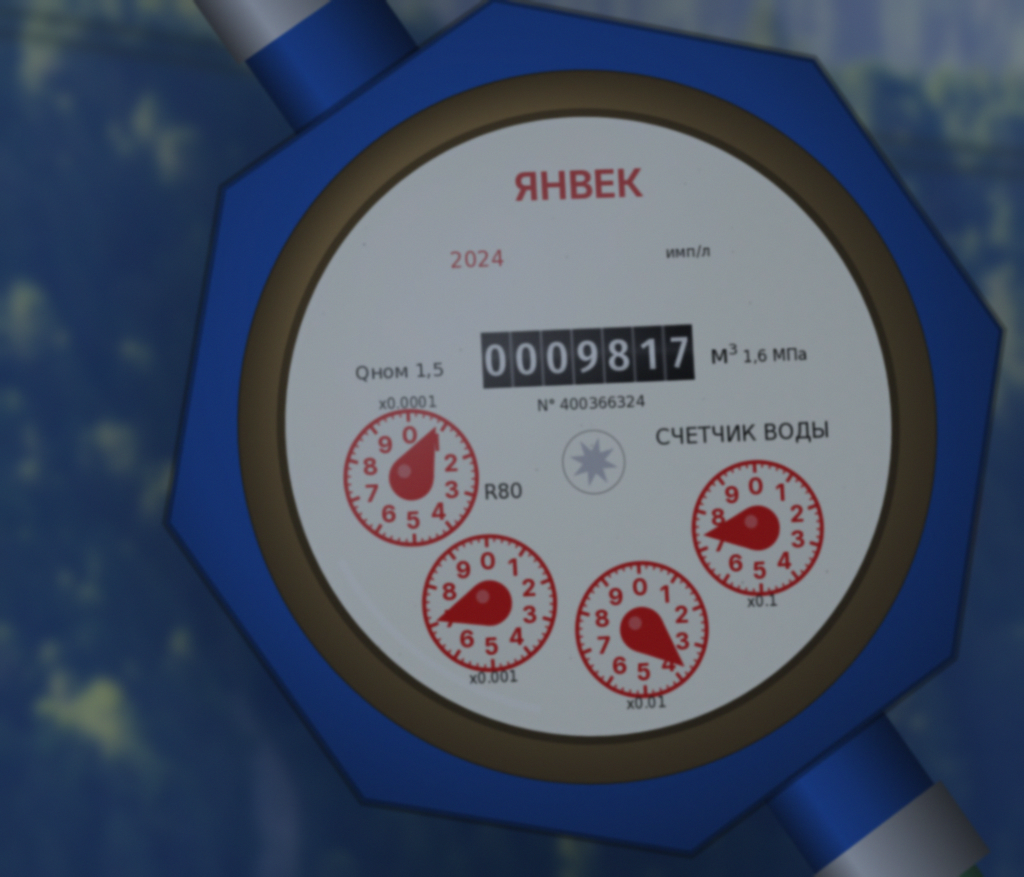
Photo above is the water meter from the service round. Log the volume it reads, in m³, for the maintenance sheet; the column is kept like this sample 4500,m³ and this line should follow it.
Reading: 9817.7370,m³
